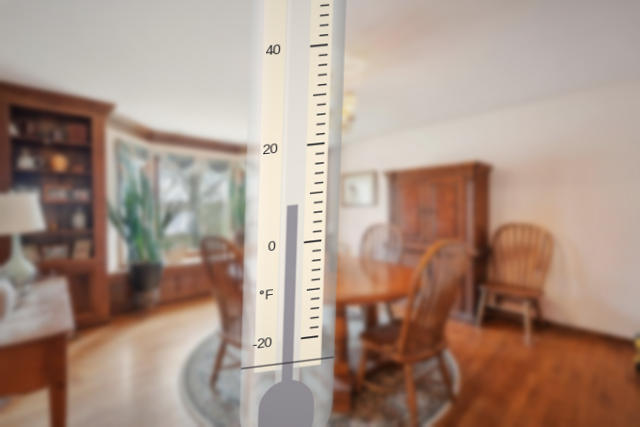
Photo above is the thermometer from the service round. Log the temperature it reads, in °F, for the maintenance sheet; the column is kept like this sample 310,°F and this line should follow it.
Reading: 8,°F
